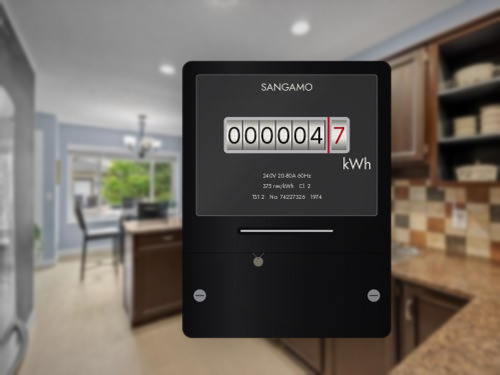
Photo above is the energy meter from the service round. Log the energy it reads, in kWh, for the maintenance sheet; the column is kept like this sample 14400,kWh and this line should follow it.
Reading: 4.7,kWh
